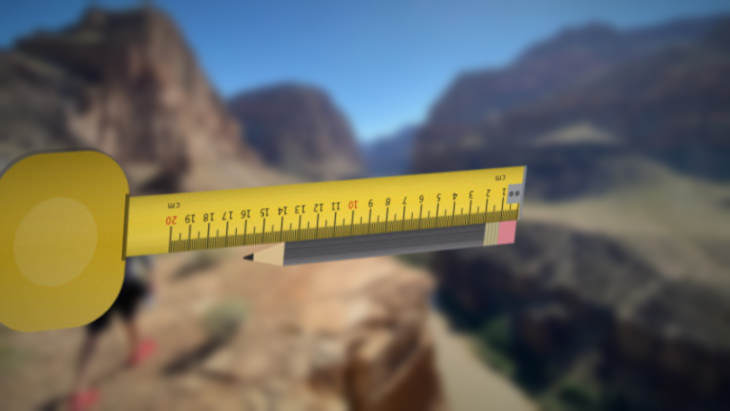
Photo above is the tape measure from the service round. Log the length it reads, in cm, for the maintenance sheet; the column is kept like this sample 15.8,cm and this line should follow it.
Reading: 16,cm
